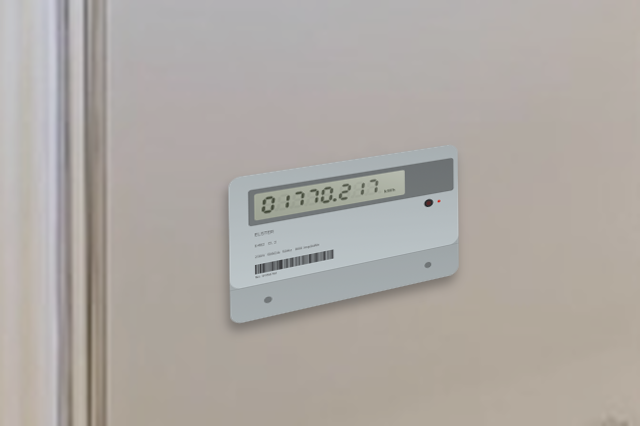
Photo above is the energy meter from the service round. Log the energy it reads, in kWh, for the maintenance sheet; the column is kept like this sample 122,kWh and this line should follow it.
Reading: 1770.217,kWh
